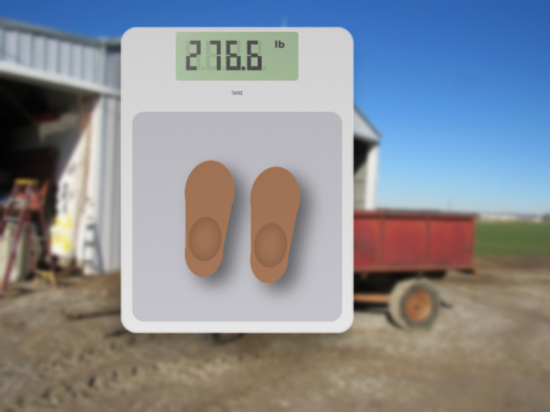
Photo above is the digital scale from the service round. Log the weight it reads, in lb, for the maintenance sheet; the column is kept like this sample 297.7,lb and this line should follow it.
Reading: 276.6,lb
